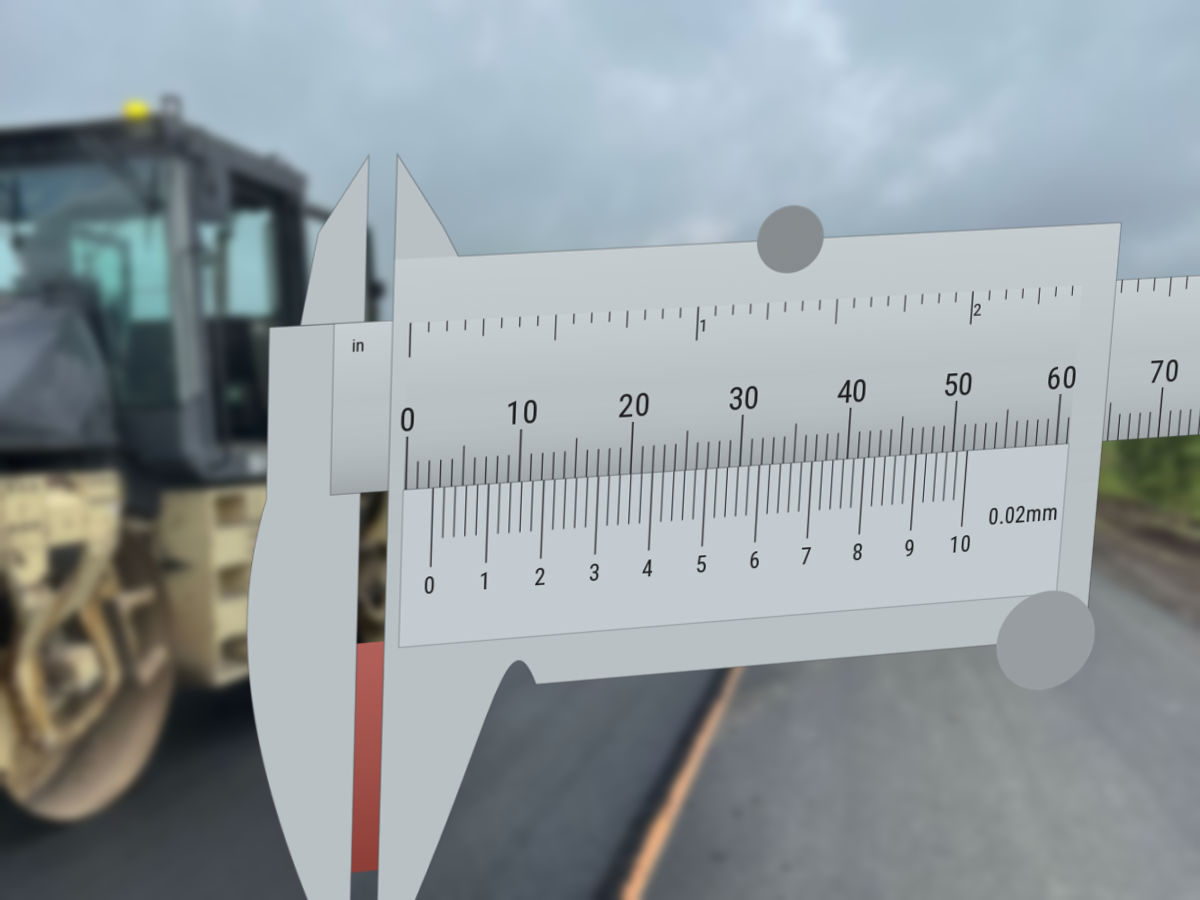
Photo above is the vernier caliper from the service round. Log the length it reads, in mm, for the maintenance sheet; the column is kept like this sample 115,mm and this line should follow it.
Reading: 2.4,mm
